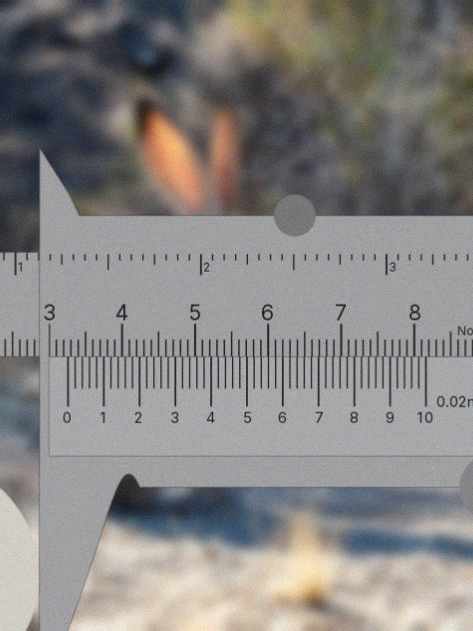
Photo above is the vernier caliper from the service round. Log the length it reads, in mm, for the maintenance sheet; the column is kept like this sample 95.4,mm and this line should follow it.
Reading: 32.6,mm
